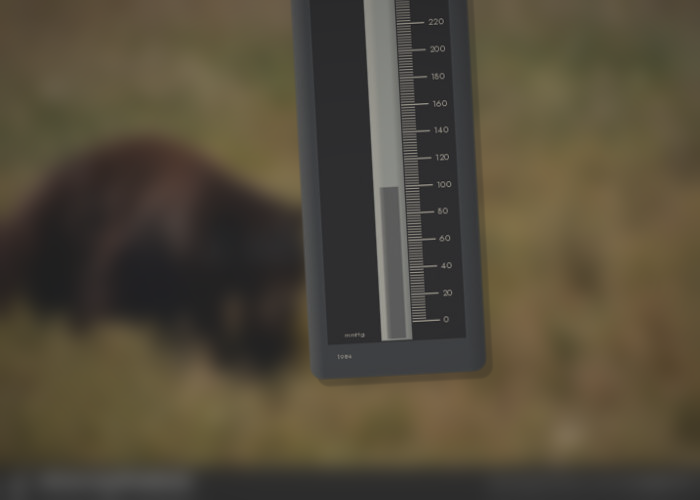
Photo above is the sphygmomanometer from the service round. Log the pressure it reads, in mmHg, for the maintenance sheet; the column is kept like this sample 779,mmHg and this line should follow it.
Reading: 100,mmHg
